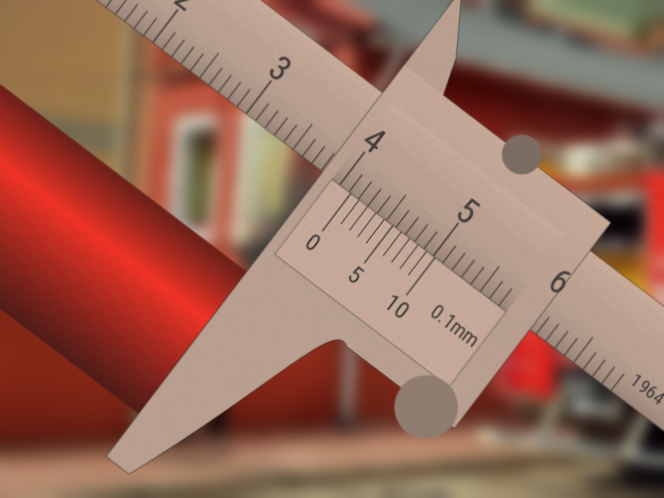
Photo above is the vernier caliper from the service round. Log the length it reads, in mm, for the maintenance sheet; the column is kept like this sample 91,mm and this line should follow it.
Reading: 41.2,mm
